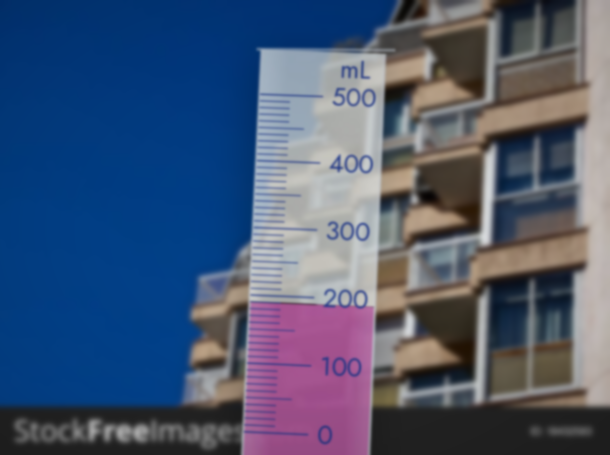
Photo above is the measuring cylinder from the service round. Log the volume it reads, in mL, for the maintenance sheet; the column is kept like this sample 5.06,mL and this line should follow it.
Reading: 190,mL
